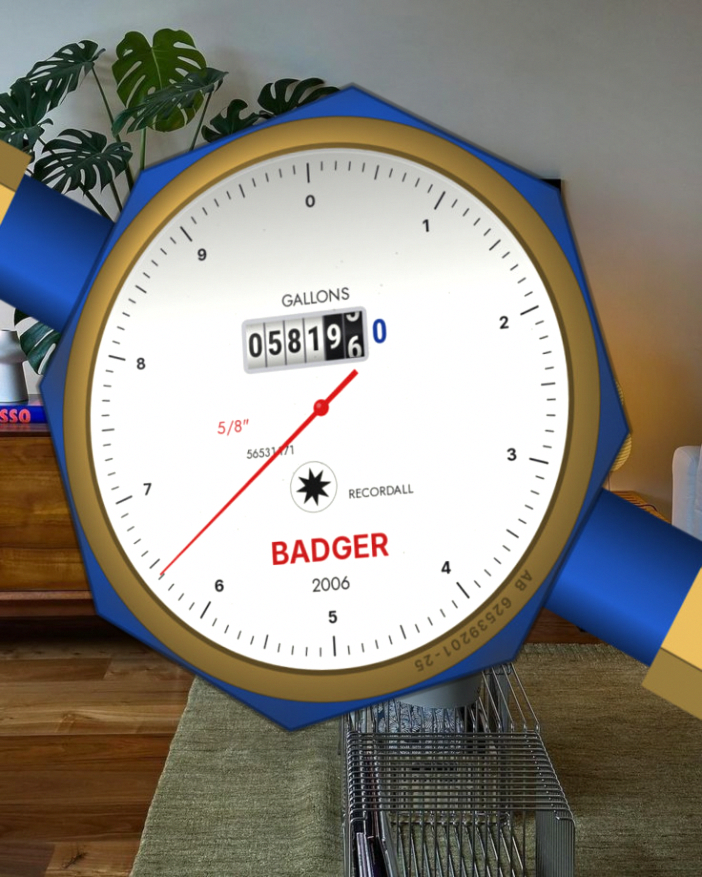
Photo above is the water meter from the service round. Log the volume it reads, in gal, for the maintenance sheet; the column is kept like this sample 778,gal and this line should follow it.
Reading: 581956.4,gal
